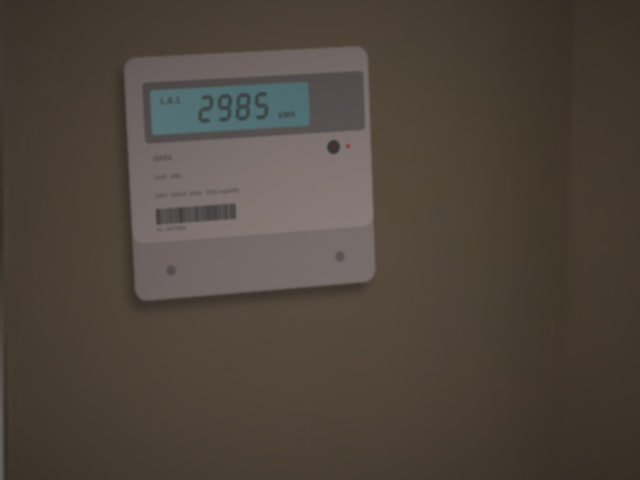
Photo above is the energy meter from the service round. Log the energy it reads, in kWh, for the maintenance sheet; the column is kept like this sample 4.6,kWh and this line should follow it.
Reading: 2985,kWh
